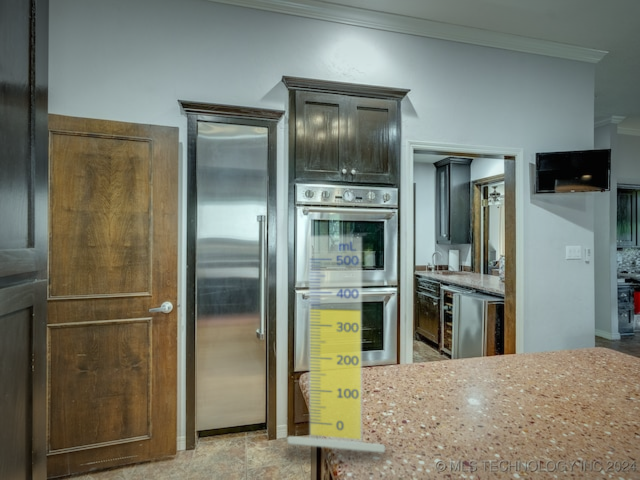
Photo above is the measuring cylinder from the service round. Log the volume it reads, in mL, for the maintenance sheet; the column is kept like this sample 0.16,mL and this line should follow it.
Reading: 350,mL
